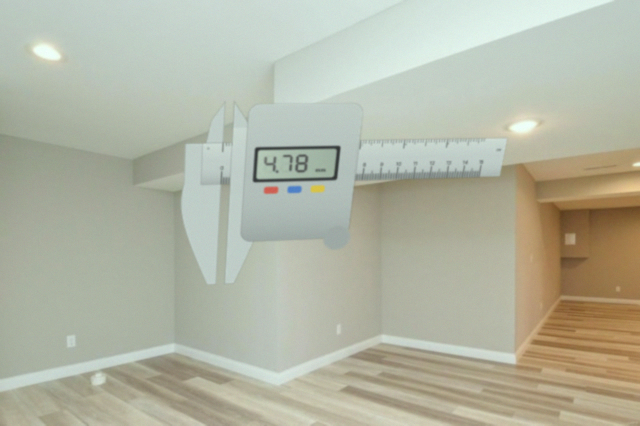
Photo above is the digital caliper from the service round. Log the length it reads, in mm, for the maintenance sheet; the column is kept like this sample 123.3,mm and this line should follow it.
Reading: 4.78,mm
